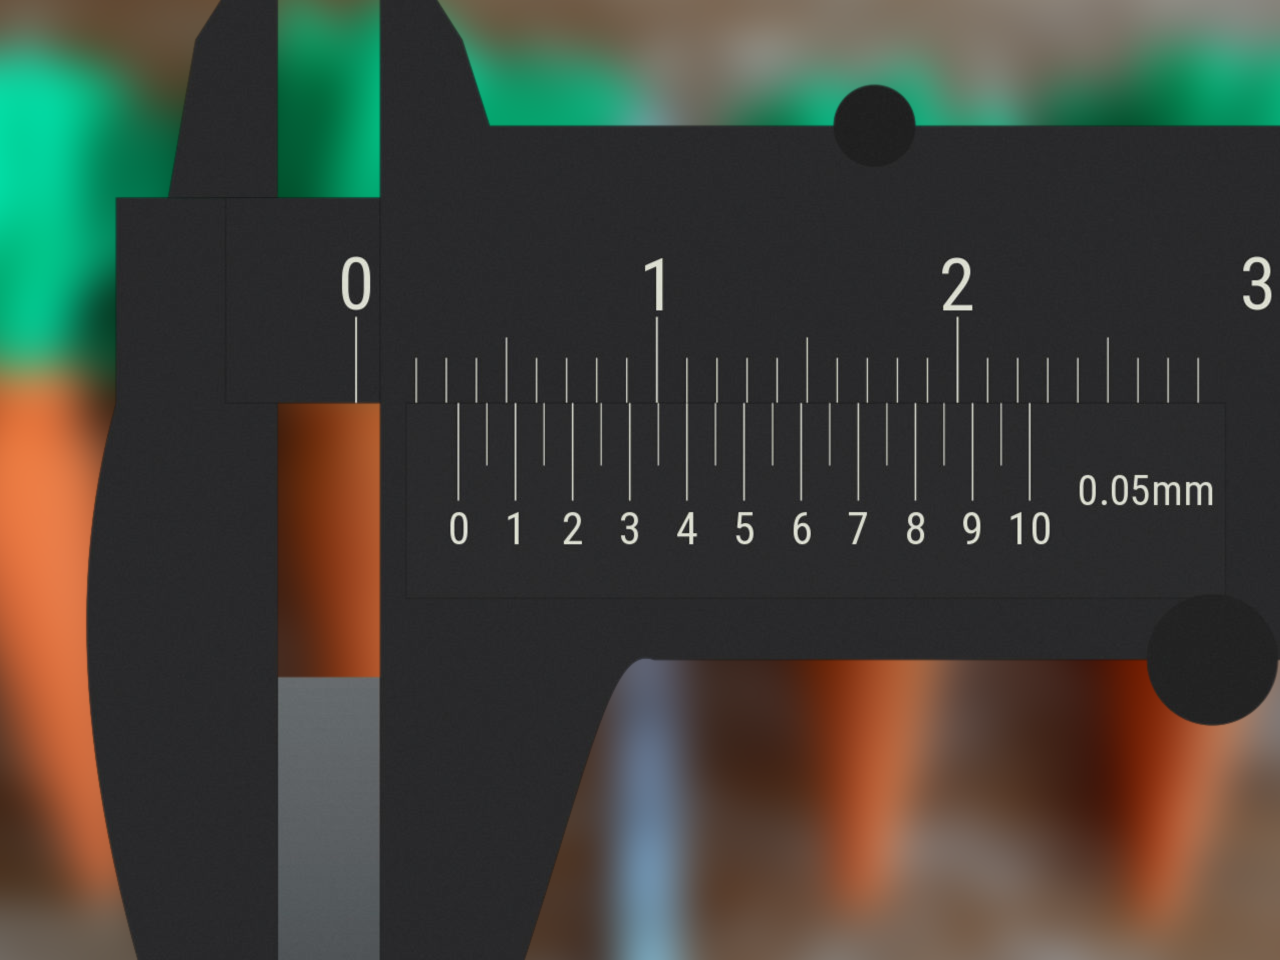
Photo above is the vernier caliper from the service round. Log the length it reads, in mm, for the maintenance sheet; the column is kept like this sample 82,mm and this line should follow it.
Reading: 3.40,mm
